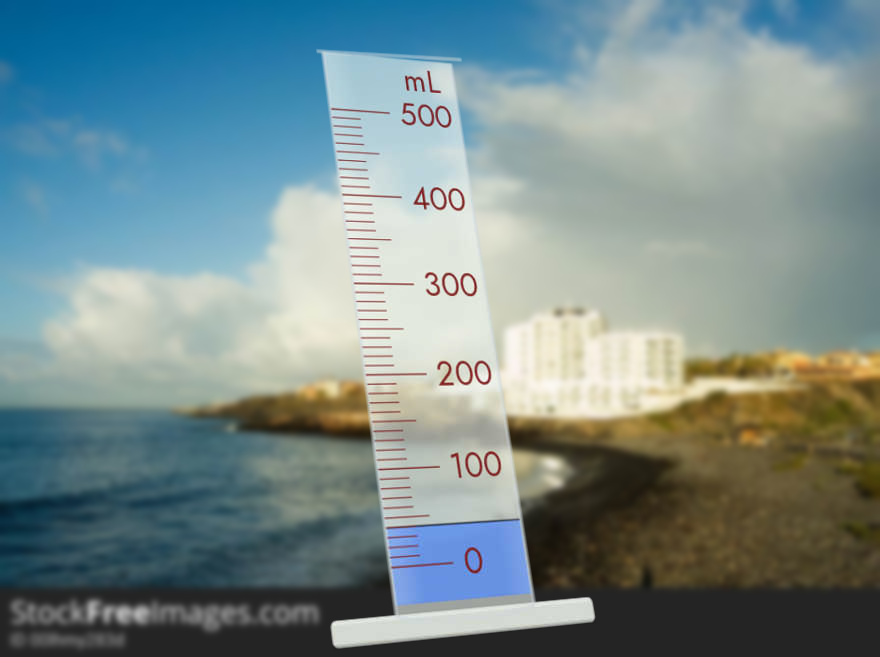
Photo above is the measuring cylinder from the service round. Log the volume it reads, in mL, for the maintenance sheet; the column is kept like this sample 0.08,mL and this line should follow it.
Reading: 40,mL
